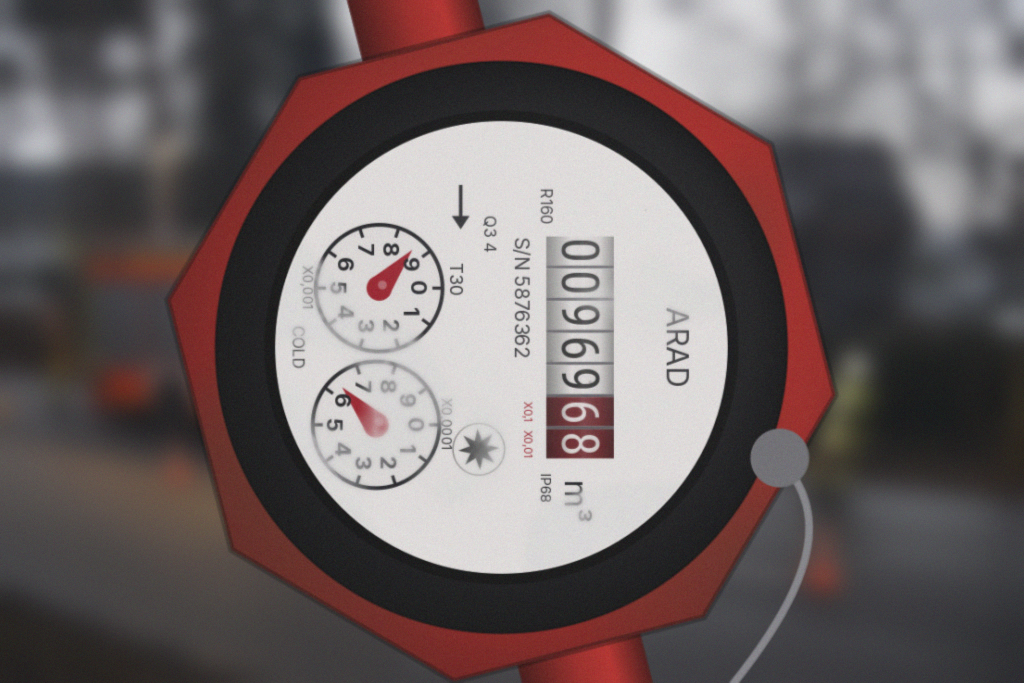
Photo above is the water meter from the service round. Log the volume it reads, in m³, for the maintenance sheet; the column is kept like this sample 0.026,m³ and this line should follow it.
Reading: 969.6886,m³
